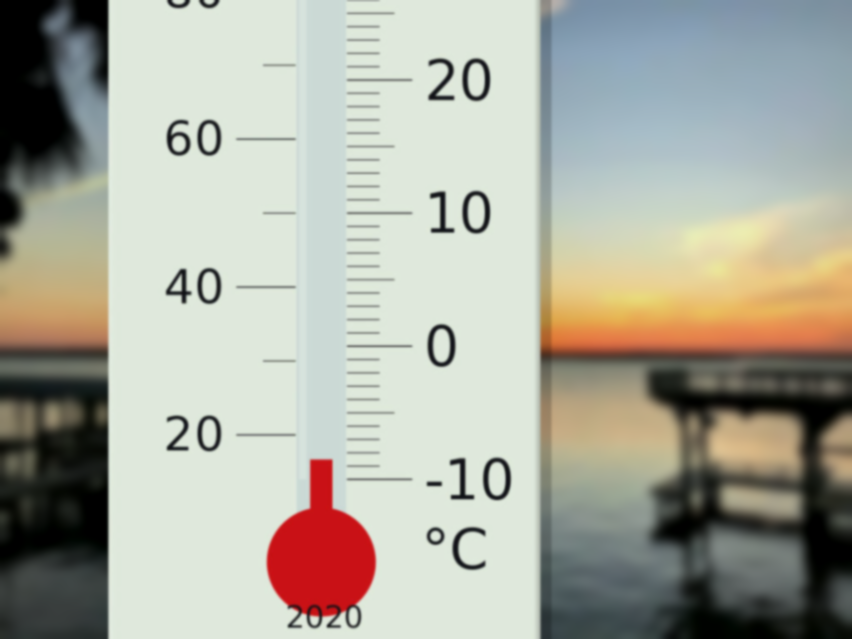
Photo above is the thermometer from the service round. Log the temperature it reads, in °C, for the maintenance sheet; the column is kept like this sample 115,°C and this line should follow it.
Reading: -8.5,°C
